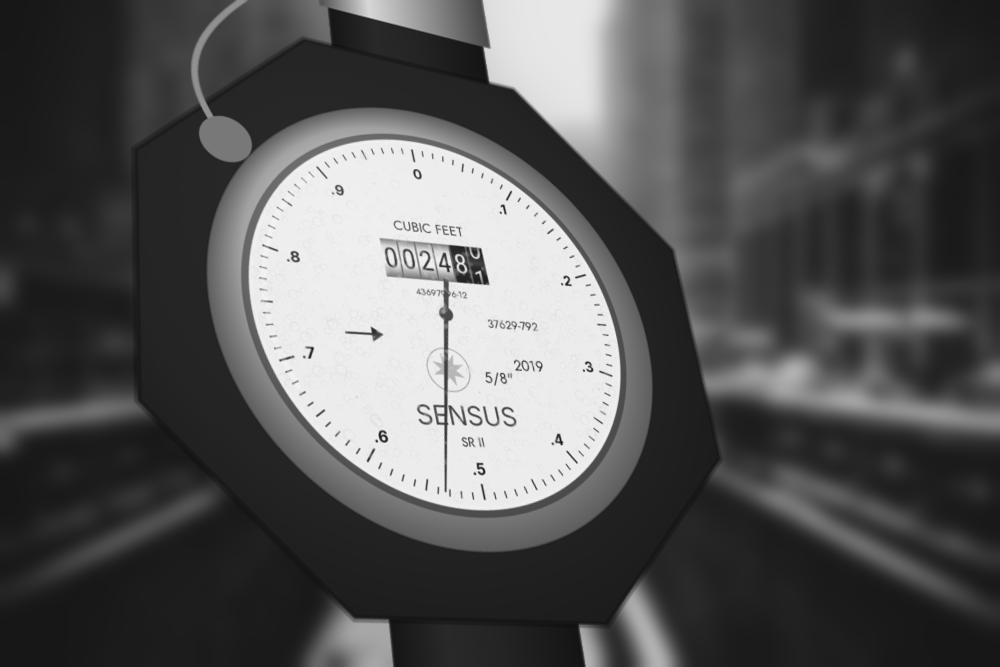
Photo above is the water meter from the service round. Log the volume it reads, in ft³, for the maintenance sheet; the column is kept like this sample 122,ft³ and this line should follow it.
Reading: 2480.53,ft³
